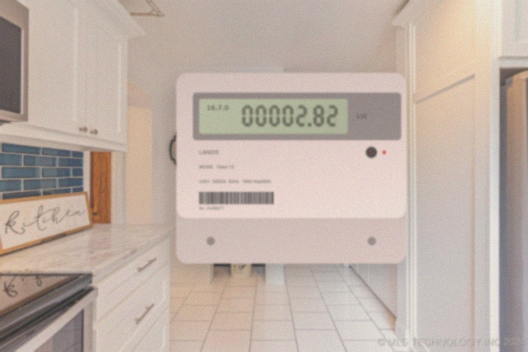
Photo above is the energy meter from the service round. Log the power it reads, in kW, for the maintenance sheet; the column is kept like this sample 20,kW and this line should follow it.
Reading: 2.82,kW
